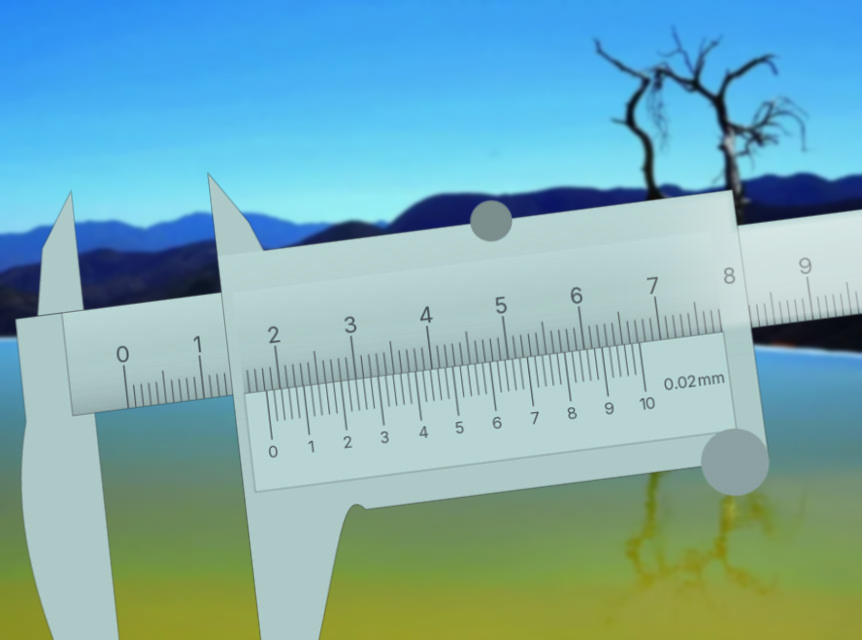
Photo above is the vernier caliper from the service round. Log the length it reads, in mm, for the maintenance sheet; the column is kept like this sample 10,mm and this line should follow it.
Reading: 18.2,mm
